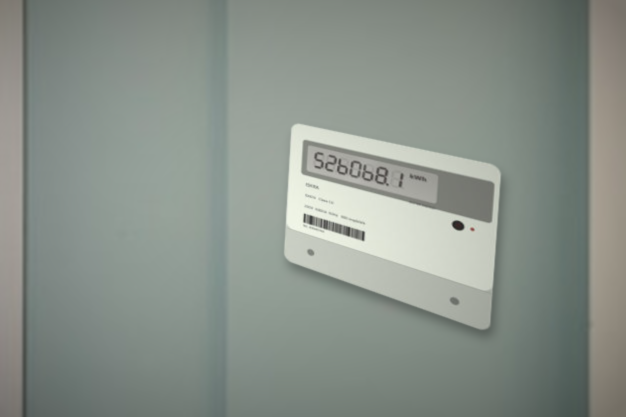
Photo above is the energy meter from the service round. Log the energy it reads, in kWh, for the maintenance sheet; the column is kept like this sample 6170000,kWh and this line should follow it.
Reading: 526068.1,kWh
